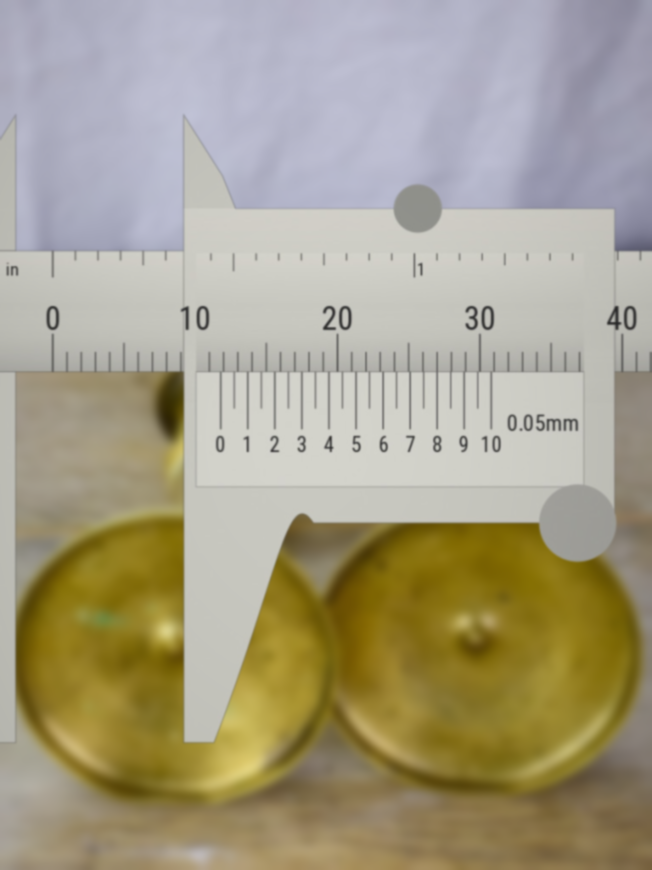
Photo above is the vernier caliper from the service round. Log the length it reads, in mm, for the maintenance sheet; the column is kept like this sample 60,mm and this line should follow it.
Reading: 11.8,mm
